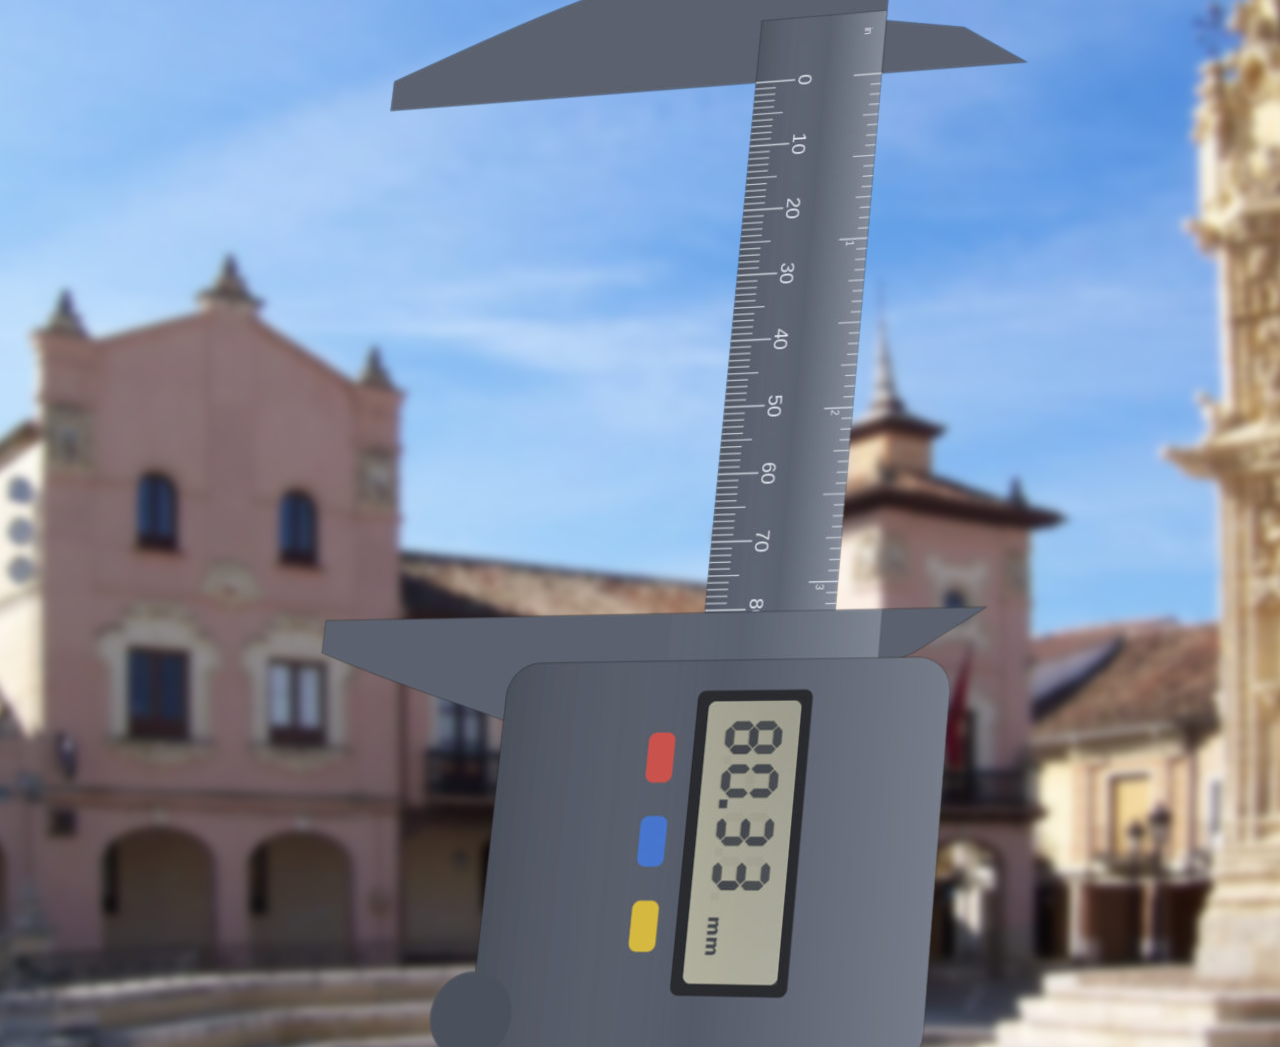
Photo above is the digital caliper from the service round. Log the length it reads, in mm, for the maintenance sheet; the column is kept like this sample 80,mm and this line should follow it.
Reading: 80.33,mm
